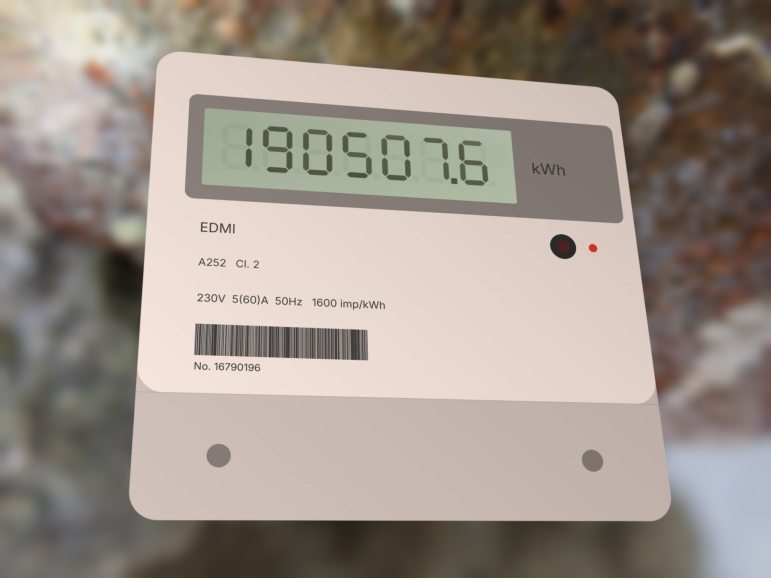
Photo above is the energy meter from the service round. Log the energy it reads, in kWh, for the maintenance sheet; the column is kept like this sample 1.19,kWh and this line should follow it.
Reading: 190507.6,kWh
